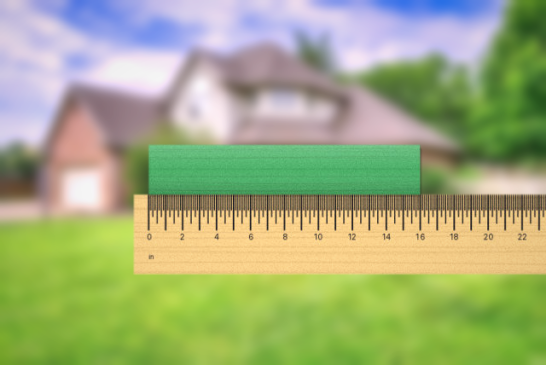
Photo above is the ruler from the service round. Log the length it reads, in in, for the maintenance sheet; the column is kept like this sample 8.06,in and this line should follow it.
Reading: 16,in
